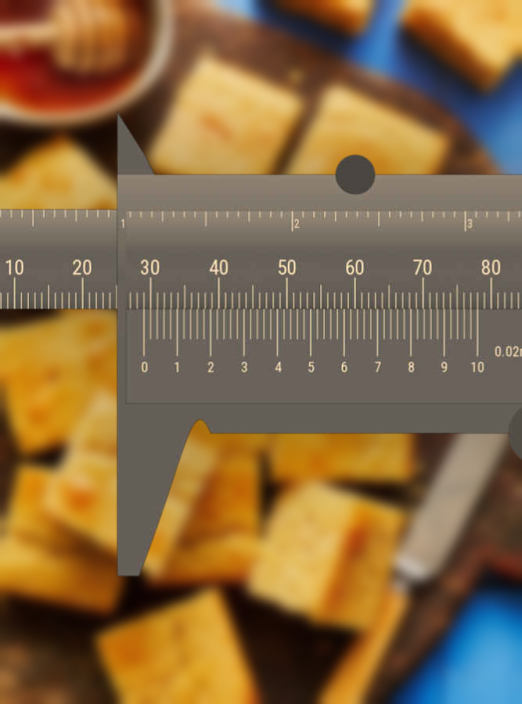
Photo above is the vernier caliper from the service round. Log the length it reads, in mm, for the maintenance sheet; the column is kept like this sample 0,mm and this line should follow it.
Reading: 29.0,mm
